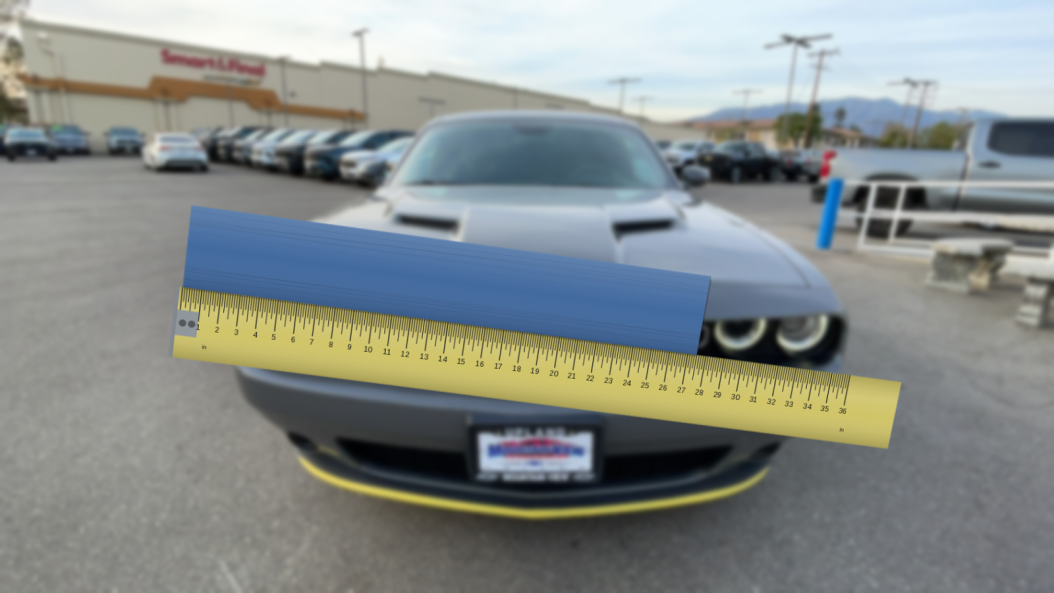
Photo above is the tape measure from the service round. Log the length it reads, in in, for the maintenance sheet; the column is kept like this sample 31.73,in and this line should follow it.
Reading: 27.5,in
